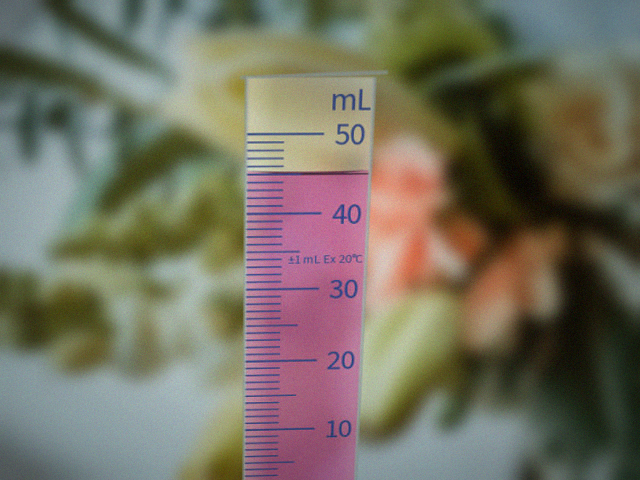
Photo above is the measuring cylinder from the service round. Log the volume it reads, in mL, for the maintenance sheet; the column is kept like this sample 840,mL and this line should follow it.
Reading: 45,mL
